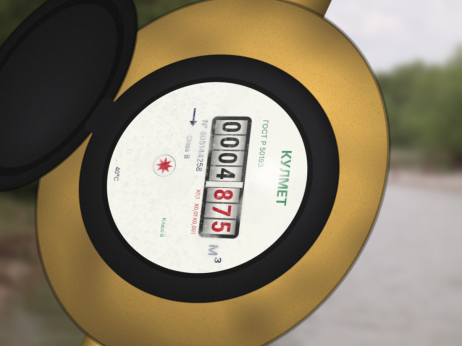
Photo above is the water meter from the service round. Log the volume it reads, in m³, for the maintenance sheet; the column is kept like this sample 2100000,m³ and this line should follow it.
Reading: 4.875,m³
